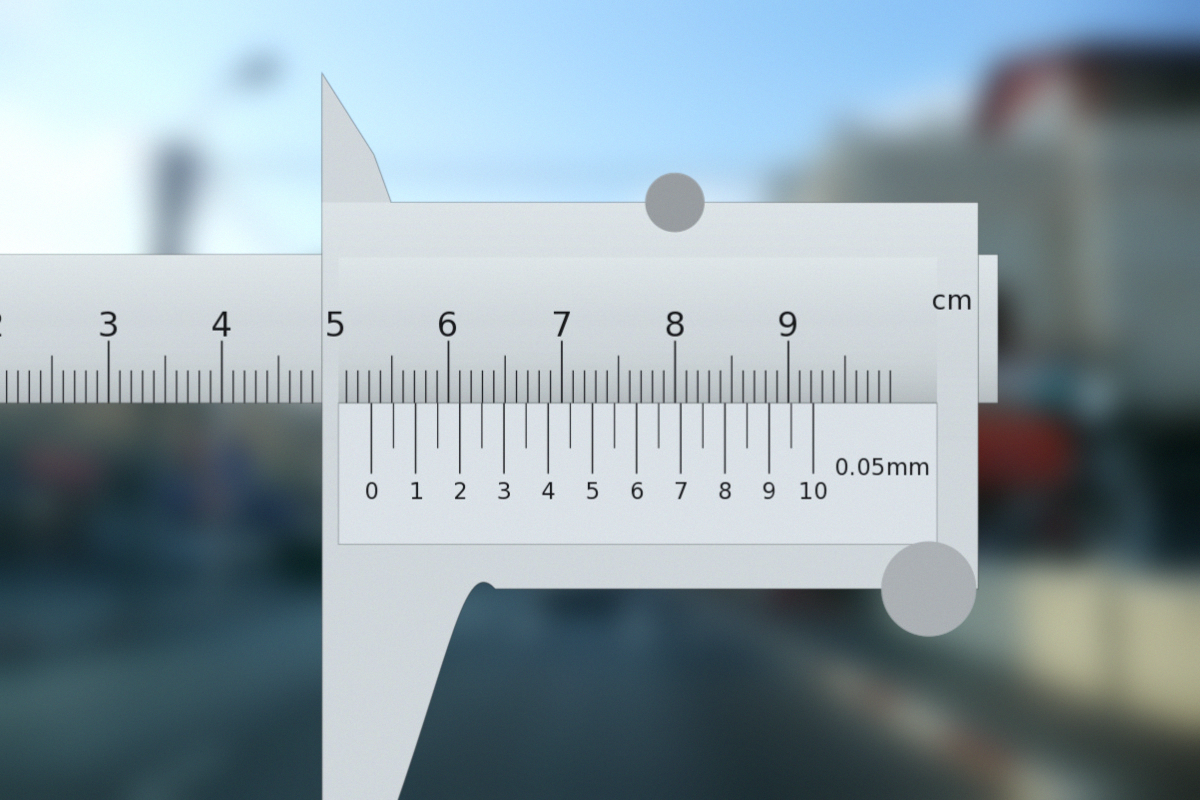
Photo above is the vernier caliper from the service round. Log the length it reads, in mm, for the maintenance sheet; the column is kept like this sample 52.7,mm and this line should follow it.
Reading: 53.2,mm
